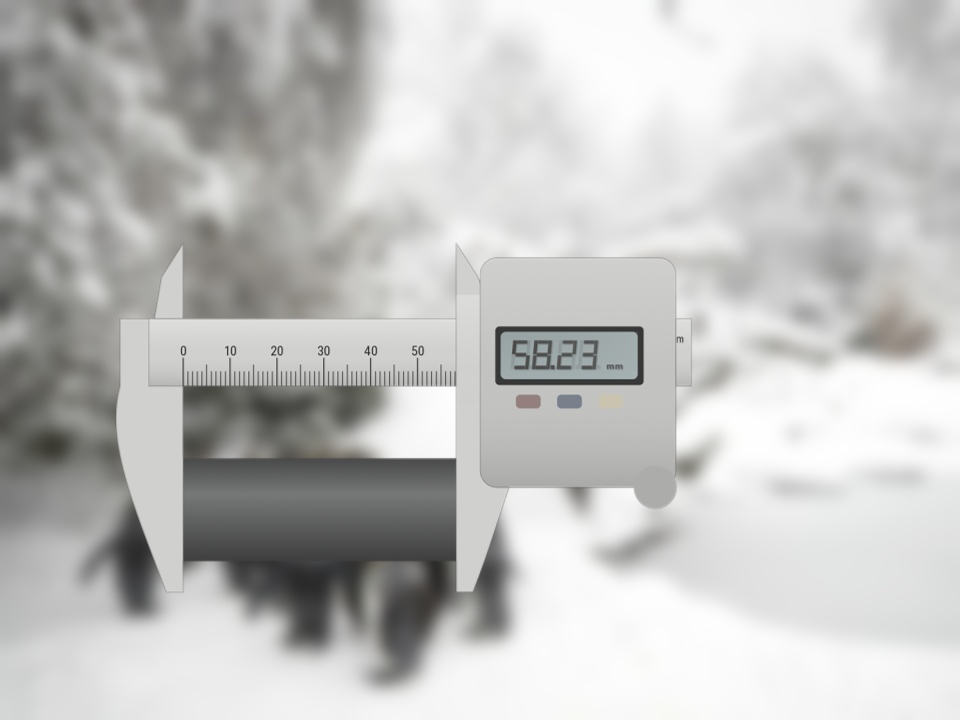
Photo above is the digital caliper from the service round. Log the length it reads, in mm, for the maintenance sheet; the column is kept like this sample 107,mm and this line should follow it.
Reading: 58.23,mm
